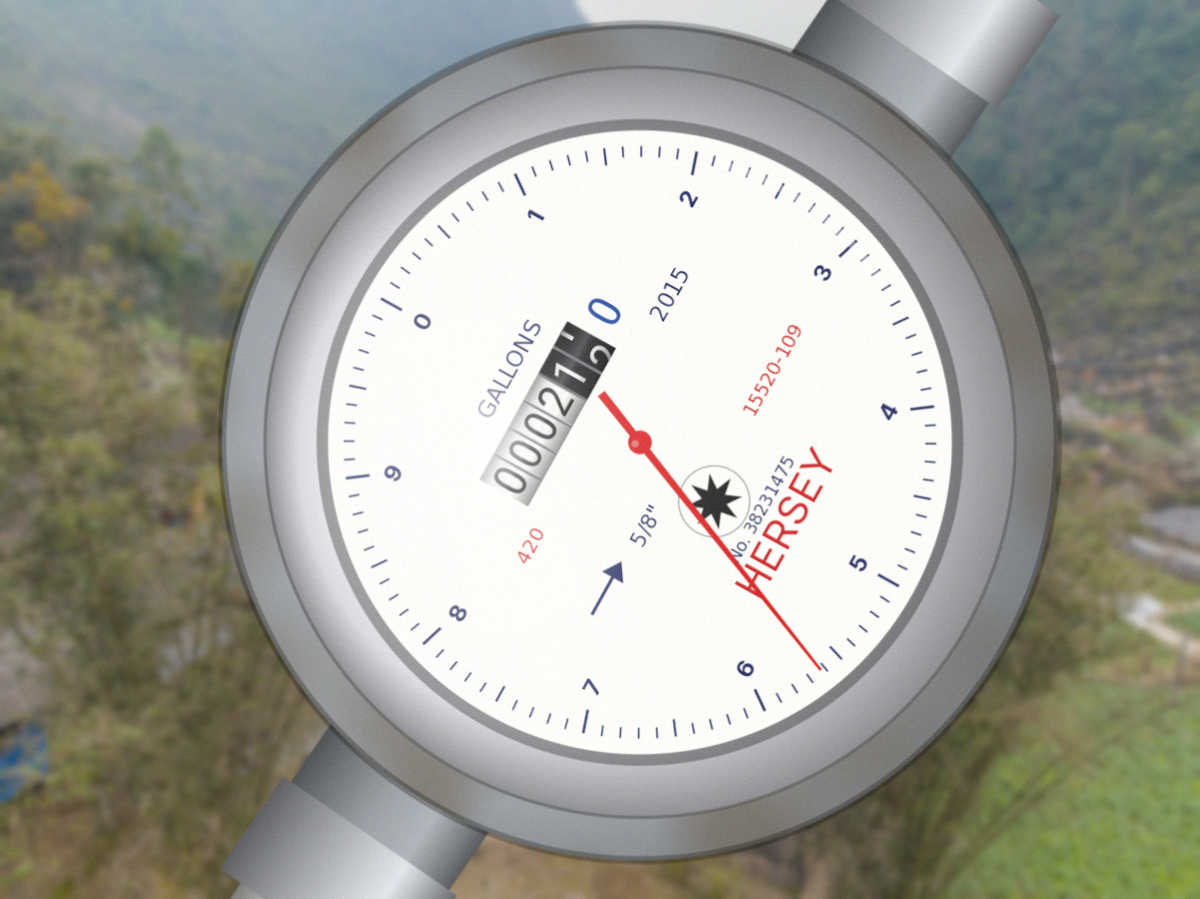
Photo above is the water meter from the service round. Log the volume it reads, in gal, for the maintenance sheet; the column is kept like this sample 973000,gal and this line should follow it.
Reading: 2115.6,gal
